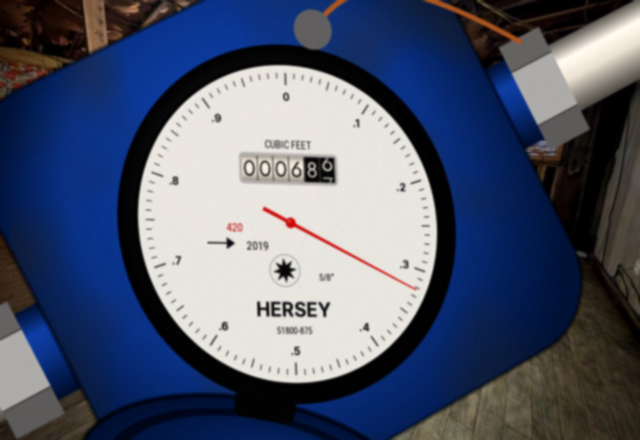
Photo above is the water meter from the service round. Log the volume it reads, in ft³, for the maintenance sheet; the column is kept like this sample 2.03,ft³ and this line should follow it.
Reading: 686.32,ft³
